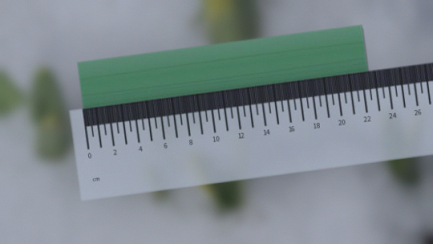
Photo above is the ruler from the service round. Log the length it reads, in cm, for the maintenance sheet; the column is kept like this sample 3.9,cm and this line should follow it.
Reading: 22.5,cm
